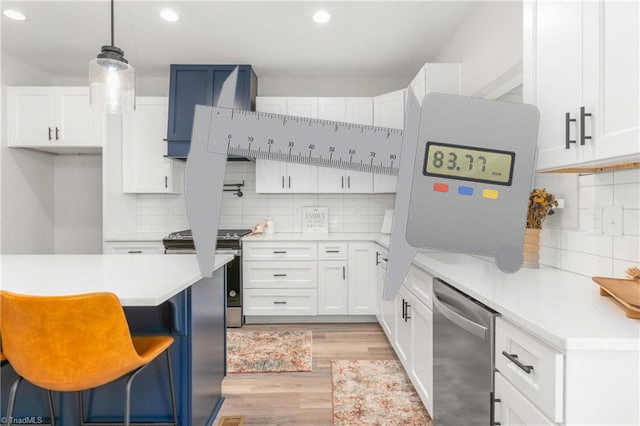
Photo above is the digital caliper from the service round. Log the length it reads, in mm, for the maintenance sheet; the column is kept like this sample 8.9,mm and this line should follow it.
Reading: 83.77,mm
